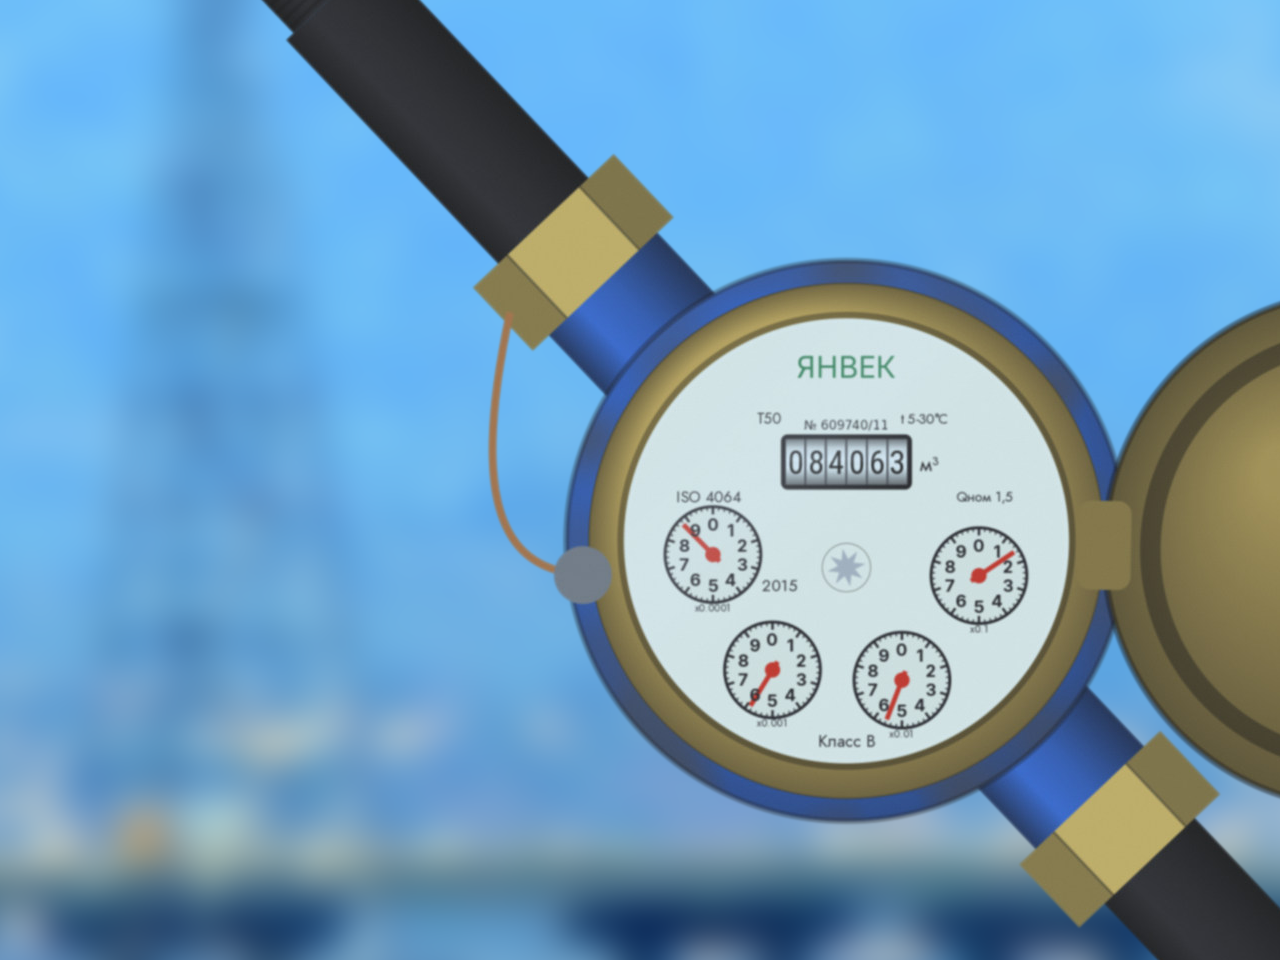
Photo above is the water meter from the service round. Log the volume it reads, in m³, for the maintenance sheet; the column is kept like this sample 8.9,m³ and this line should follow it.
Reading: 84063.1558,m³
